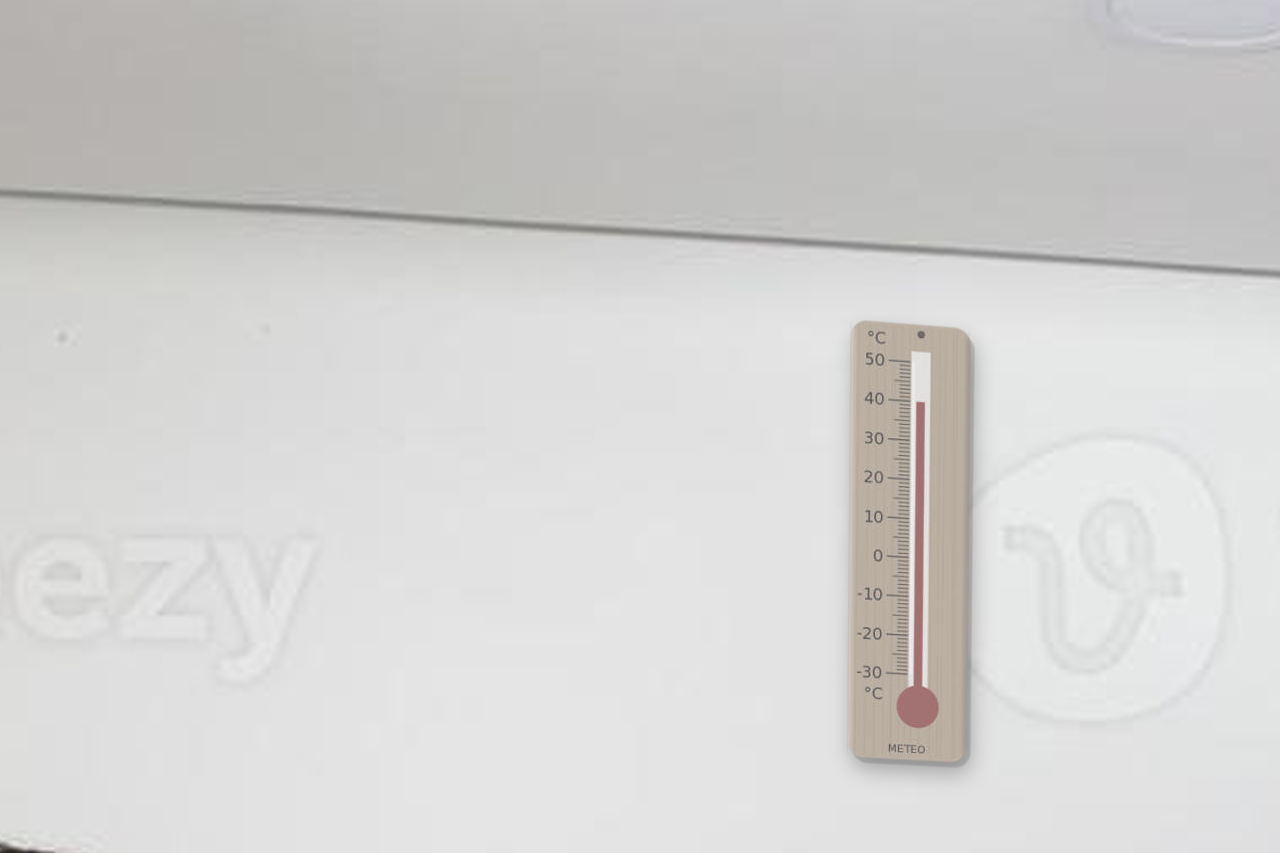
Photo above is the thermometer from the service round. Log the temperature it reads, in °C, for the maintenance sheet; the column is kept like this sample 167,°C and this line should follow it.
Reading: 40,°C
